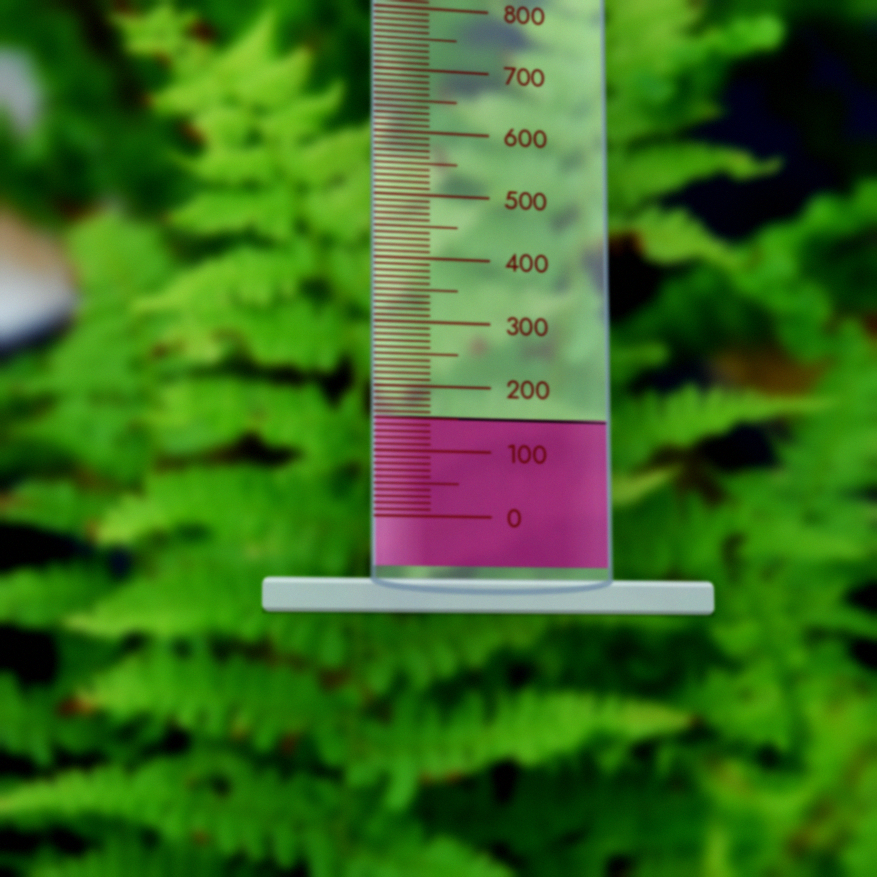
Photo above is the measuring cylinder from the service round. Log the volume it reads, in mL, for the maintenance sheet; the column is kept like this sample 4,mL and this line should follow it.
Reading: 150,mL
